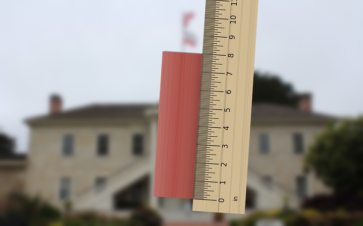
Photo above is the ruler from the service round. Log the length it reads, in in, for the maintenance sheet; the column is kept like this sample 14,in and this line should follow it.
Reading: 8,in
